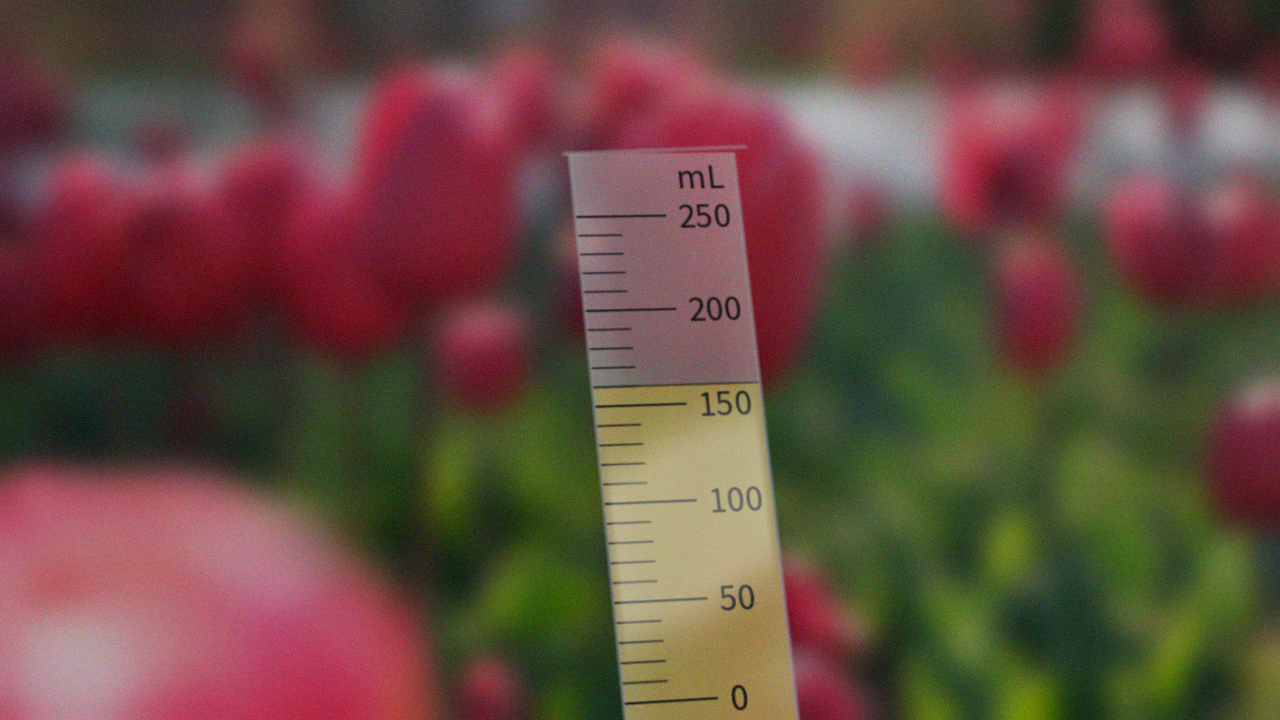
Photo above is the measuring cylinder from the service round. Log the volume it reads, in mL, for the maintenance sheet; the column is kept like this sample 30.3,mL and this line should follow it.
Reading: 160,mL
